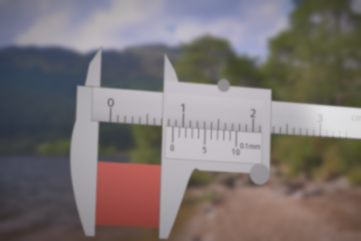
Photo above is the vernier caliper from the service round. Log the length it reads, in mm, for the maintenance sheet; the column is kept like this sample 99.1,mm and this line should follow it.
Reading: 8.6,mm
